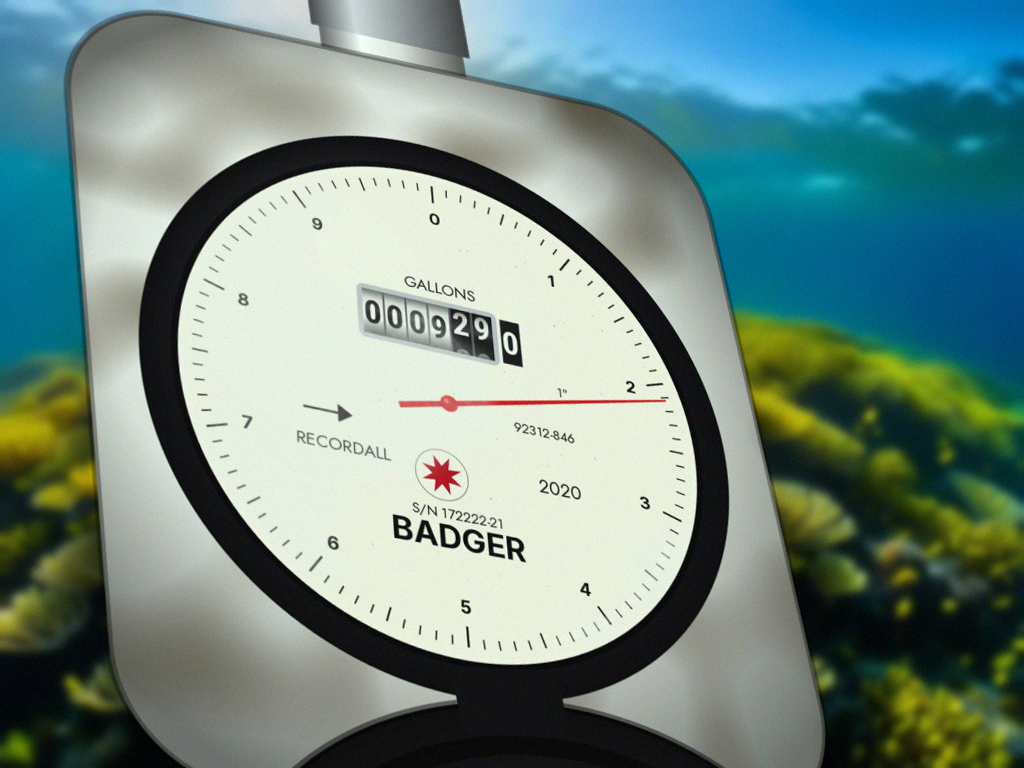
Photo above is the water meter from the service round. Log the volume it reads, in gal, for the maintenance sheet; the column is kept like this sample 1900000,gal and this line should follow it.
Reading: 9292.1,gal
